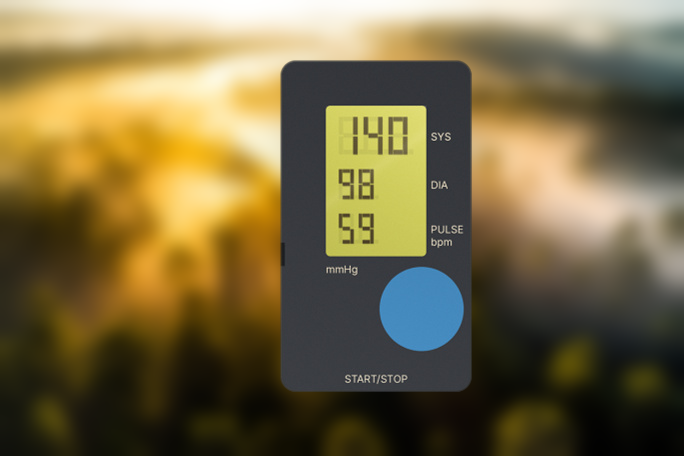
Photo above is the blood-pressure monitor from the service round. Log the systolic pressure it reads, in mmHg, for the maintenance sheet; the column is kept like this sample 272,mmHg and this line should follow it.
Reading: 140,mmHg
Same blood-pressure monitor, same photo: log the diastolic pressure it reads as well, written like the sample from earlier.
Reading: 98,mmHg
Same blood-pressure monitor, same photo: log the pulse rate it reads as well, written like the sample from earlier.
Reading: 59,bpm
